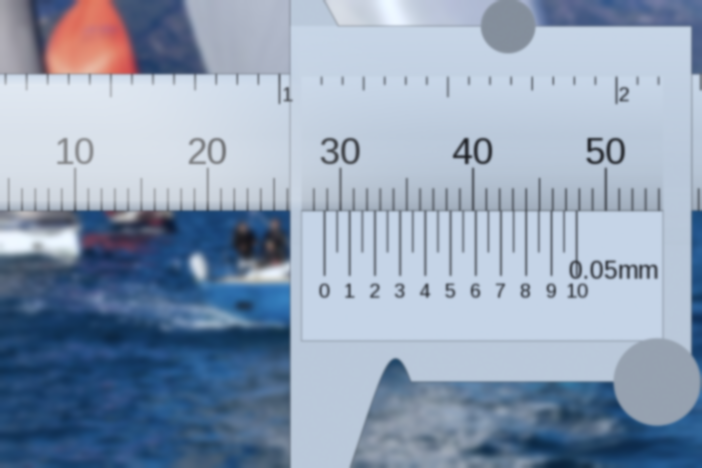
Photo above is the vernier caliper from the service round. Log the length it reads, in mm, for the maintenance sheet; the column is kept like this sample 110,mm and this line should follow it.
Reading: 28.8,mm
